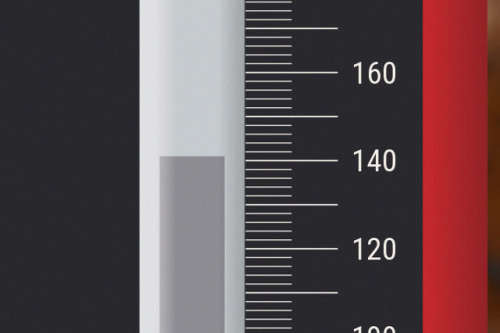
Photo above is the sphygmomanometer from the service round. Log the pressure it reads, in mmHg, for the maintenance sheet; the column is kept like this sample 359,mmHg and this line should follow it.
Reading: 141,mmHg
